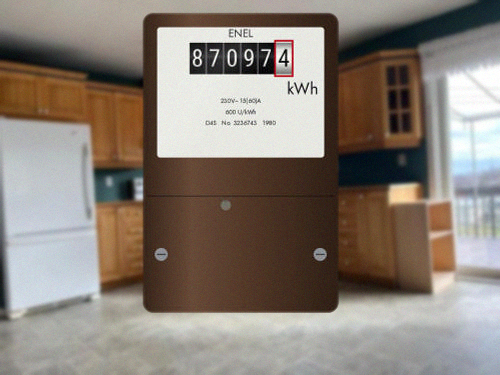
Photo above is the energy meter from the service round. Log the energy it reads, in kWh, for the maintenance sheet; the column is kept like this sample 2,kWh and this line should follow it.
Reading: 87097.4,kWh
